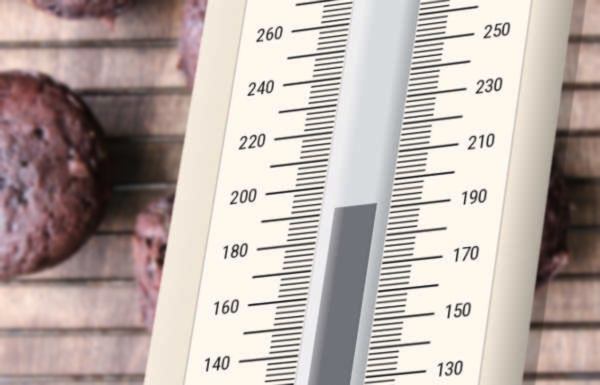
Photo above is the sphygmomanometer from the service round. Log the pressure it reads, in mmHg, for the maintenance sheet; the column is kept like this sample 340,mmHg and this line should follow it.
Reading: 192,mmHg
